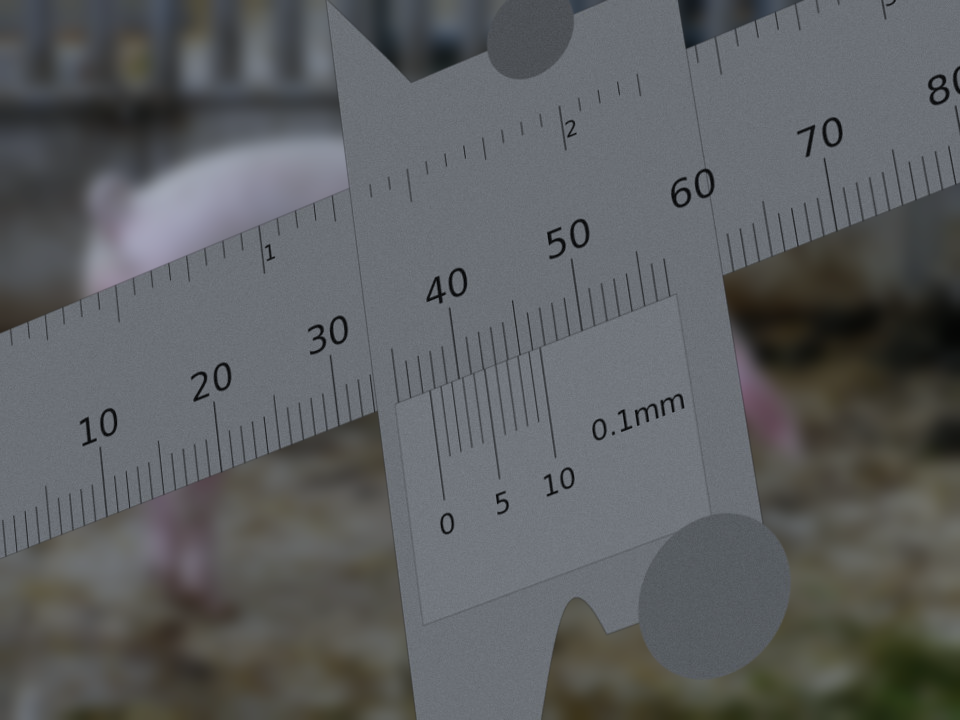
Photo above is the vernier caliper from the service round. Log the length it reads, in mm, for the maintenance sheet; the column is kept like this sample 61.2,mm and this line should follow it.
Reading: 37.6,mm
